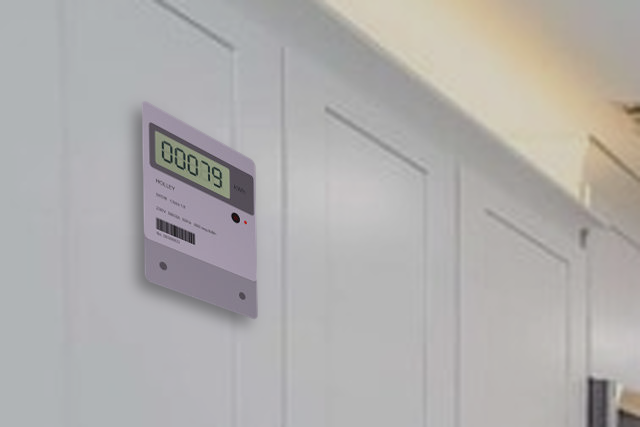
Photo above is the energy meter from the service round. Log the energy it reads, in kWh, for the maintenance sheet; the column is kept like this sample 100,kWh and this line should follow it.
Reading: 79,kWh
